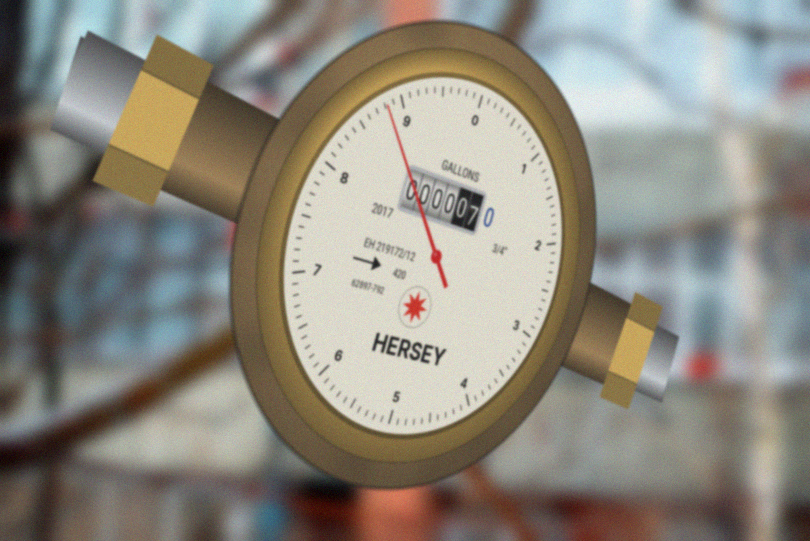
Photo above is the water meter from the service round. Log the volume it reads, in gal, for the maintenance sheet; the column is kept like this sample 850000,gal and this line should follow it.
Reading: 68.8,gal
